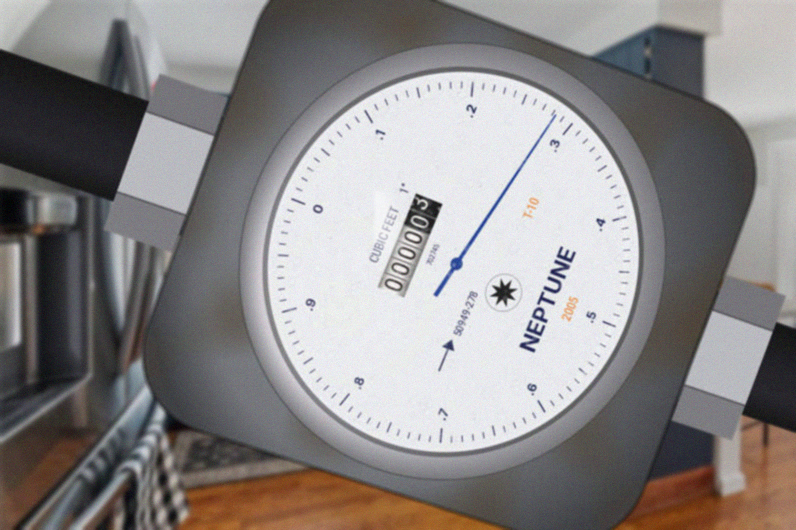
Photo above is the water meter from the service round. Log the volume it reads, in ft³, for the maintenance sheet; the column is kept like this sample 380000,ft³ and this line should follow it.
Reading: 3.28,ft³
